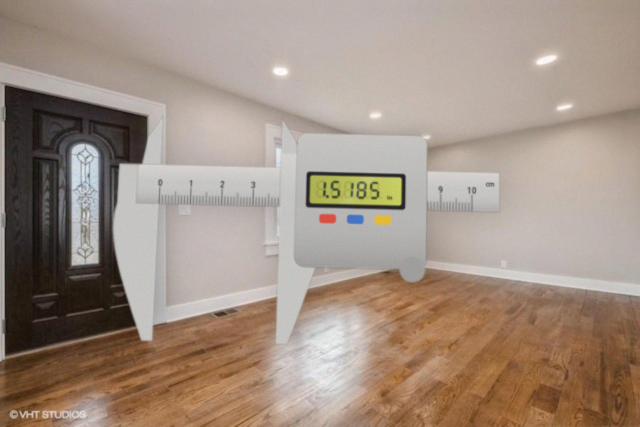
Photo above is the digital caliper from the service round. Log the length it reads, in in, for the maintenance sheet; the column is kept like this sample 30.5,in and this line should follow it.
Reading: 1.5185,in
